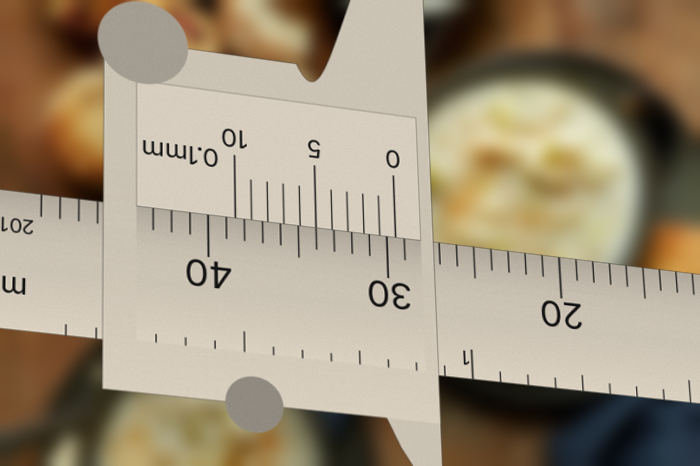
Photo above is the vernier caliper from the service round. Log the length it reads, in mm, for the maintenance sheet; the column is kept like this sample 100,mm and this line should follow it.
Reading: 29.5,mm
